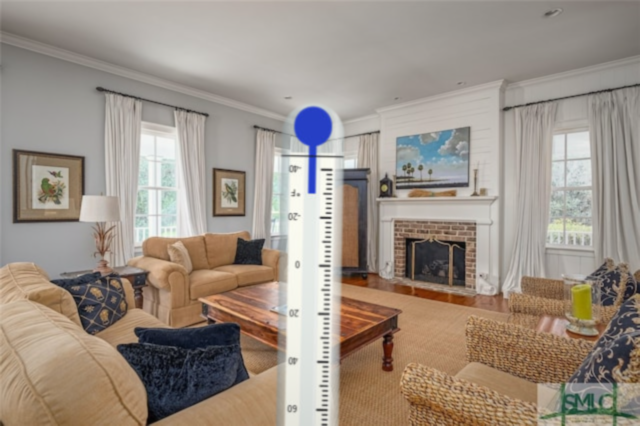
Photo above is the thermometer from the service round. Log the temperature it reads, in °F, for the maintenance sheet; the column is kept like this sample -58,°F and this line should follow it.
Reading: -30,°F
